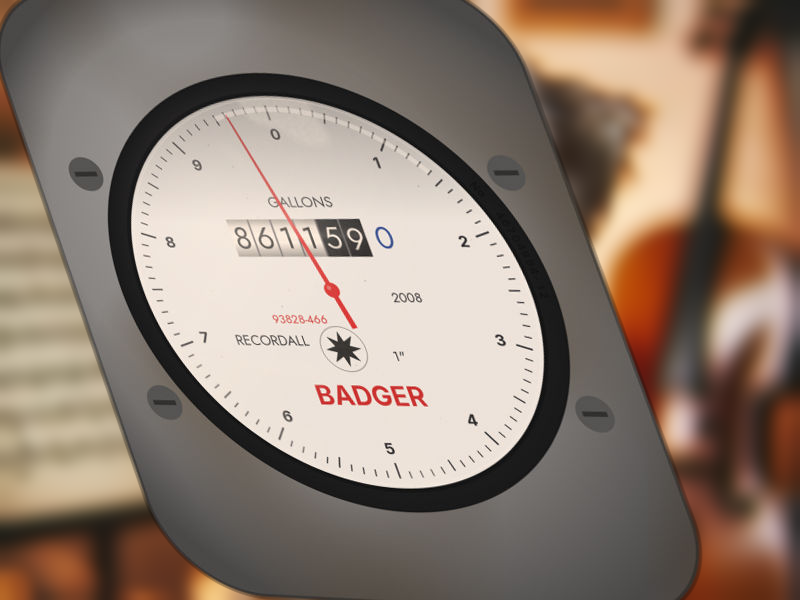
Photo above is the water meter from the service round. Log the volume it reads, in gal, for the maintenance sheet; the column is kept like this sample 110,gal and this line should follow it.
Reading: 8611589.6,gal
